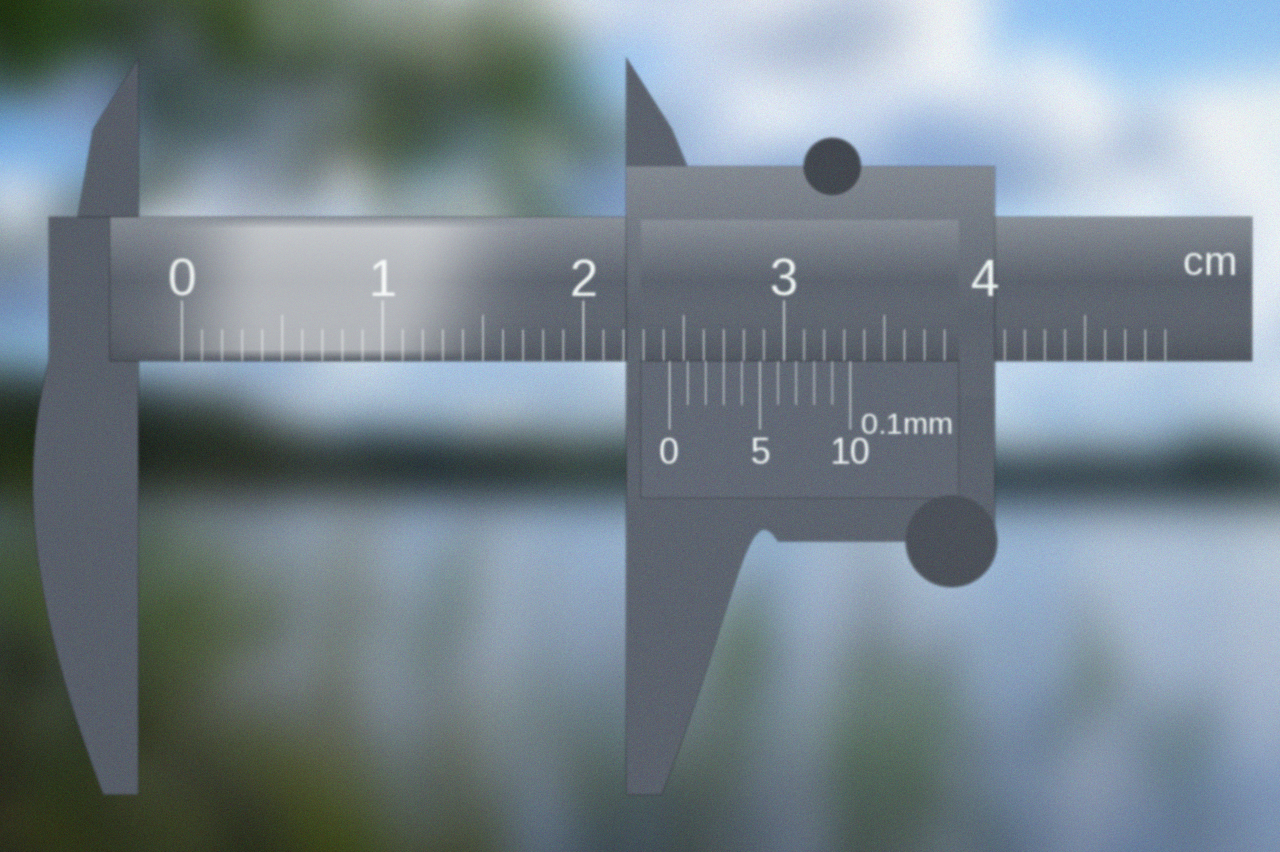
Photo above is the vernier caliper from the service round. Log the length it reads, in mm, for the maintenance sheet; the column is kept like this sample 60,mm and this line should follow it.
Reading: 24.3,mm
